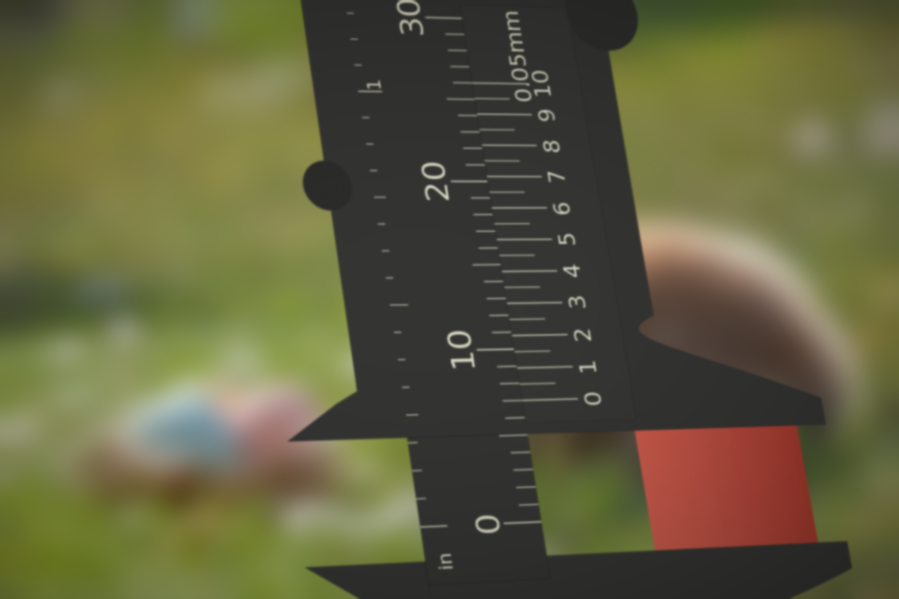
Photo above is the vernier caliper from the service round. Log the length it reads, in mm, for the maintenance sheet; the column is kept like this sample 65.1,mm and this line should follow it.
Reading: 7.0,mm
